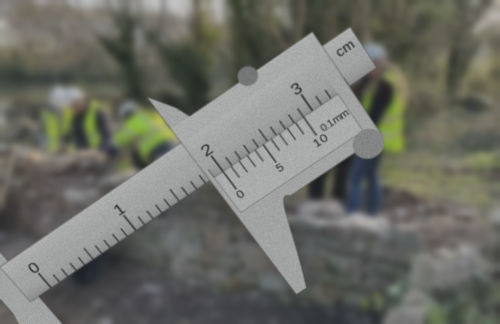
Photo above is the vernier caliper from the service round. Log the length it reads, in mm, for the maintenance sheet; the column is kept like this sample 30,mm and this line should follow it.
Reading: 20.0,mm
